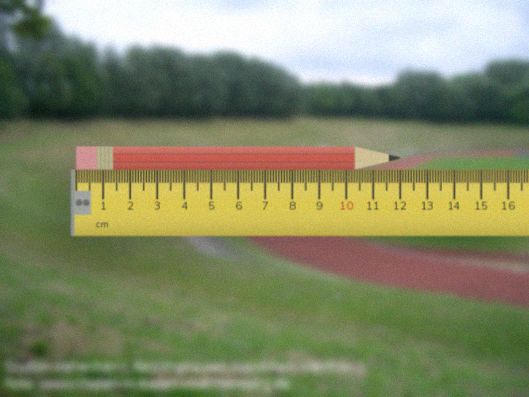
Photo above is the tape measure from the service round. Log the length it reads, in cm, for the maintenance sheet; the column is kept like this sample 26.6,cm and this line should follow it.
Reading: 12,cm
